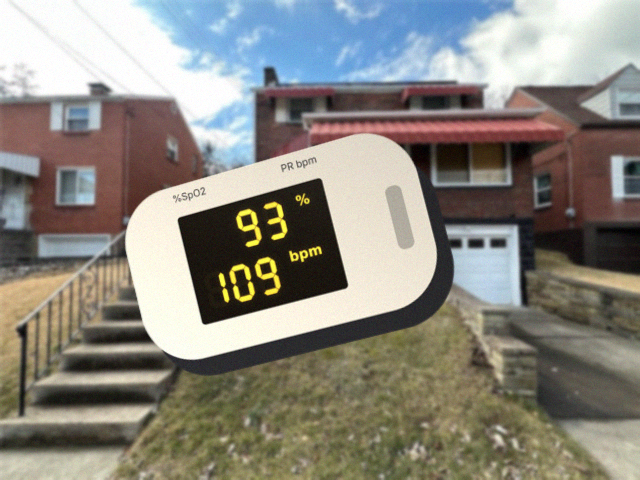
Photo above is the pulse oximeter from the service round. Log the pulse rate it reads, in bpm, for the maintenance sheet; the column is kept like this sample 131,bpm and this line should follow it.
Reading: 109,bpm
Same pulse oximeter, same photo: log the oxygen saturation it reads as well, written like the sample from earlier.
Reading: 93,%
